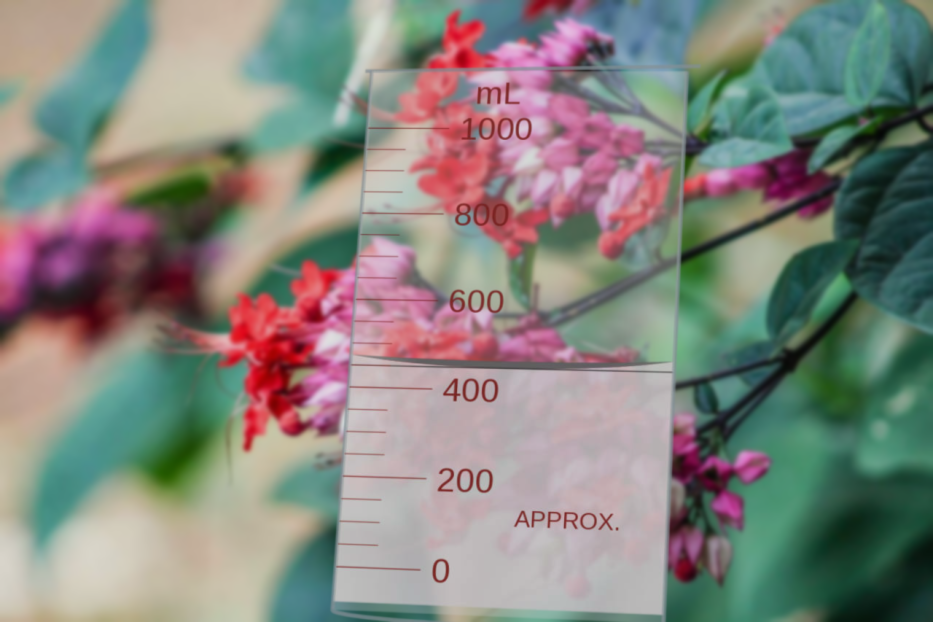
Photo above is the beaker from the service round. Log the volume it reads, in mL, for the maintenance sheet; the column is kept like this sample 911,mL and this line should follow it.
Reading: 450,mL
